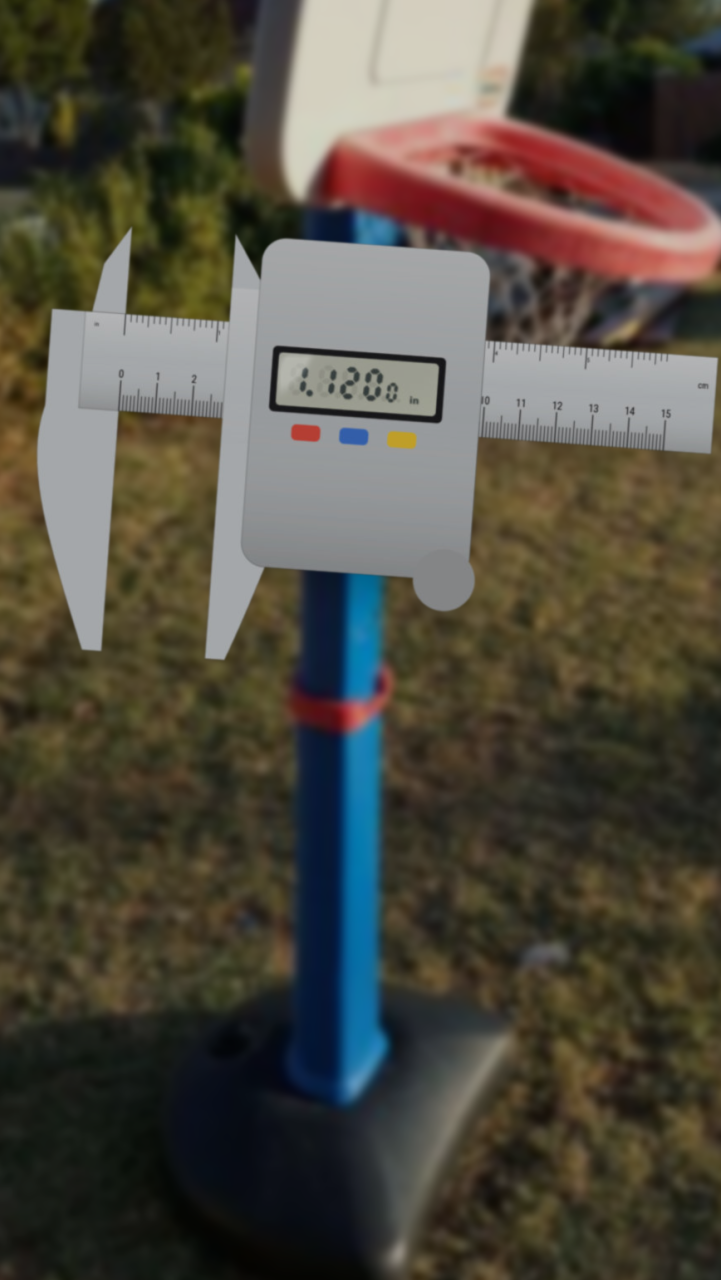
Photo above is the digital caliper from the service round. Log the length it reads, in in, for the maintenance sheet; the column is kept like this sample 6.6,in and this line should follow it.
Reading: 1.1200,in
